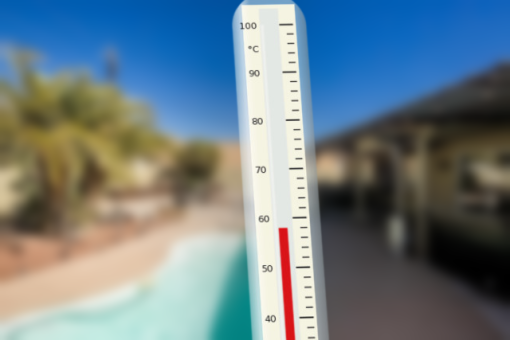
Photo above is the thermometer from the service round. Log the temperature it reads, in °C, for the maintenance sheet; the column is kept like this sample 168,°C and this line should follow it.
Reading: 58,°C
